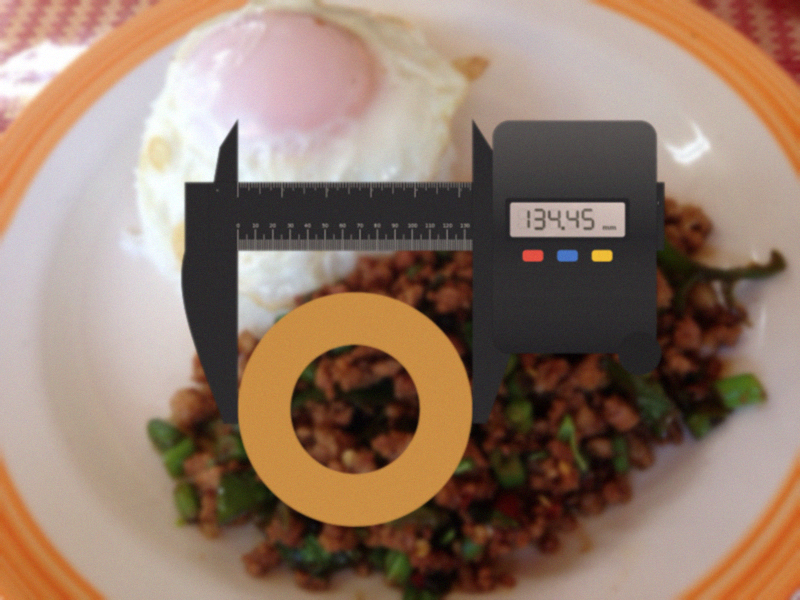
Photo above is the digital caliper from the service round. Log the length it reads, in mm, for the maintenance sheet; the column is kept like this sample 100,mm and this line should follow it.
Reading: 134.45,mm
